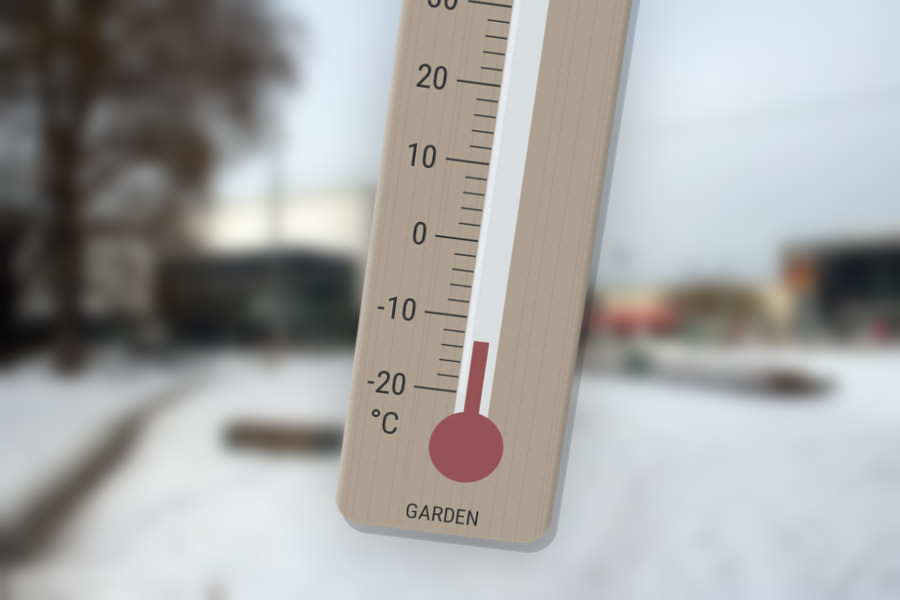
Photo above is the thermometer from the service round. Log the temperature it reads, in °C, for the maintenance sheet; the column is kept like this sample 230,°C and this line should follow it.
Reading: -13,°C
